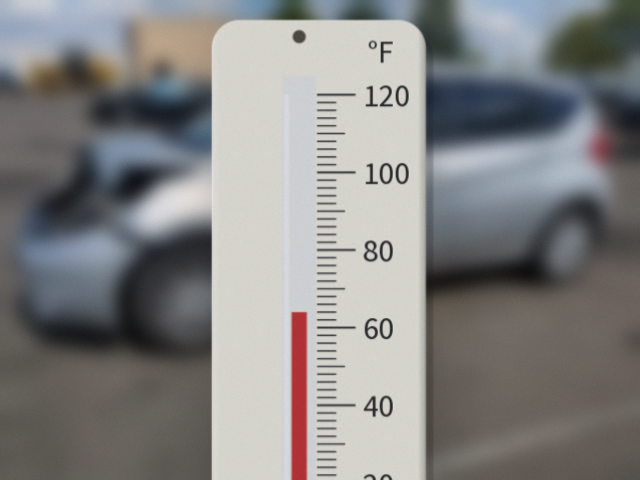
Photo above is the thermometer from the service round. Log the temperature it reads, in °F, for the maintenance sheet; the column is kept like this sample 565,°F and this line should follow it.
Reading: 64,°F
